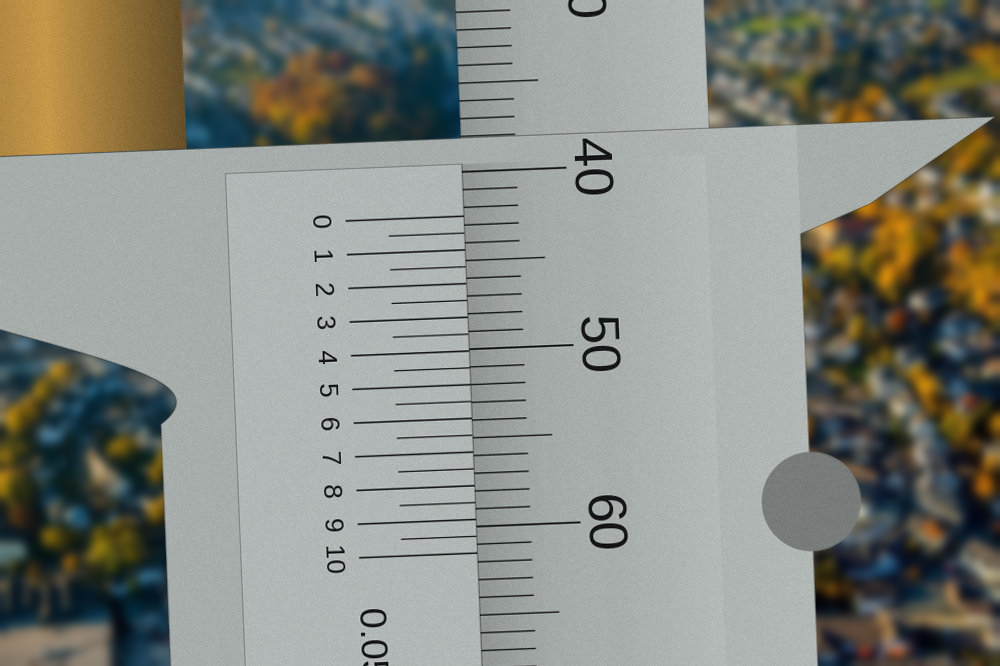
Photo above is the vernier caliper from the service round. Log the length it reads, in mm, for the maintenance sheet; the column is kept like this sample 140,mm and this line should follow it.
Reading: 42.5,mm
